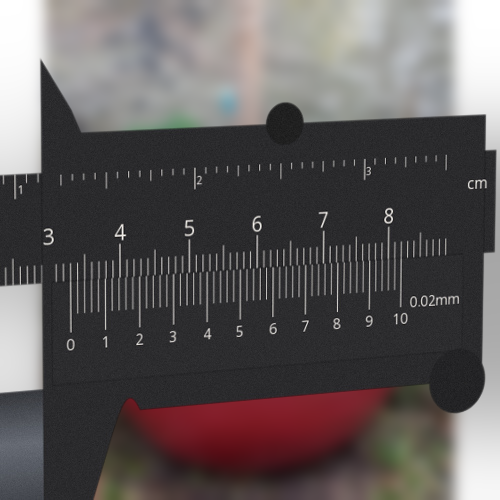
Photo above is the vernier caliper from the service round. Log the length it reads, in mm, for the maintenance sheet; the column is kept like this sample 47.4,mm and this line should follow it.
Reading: 33.0,mm
